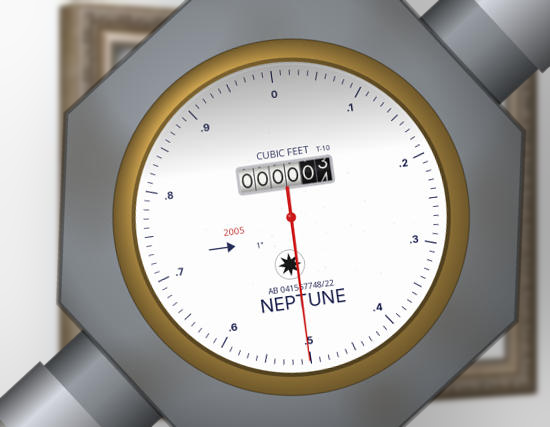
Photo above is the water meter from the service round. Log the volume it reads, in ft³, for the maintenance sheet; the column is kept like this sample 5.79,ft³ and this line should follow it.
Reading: 3.50,ft³
